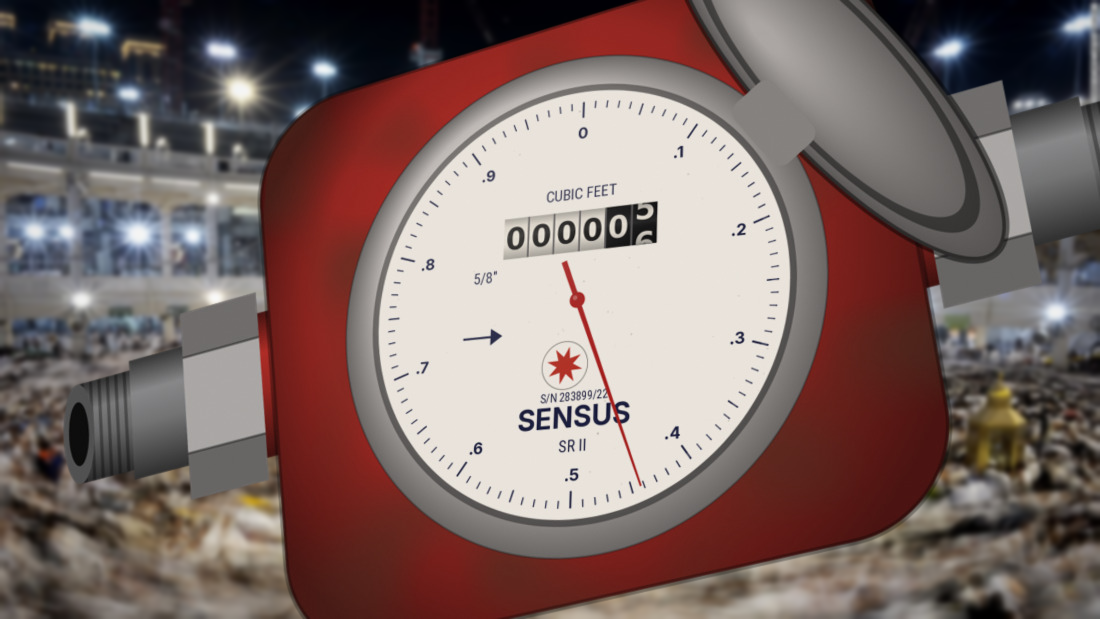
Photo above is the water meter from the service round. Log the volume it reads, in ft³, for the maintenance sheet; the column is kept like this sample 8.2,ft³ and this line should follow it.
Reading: 5.44,ft³
